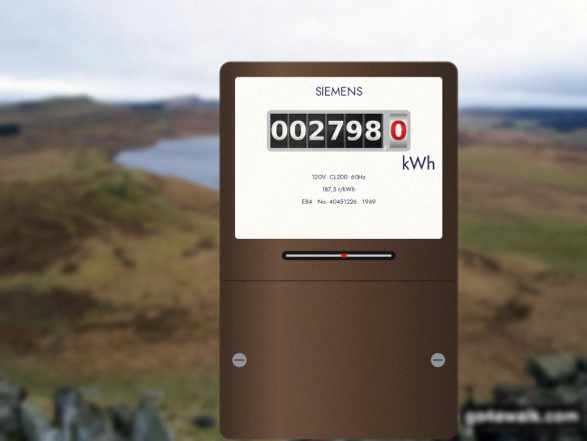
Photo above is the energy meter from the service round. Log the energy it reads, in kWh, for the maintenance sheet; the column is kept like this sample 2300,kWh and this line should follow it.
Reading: 2798.0,kWh
